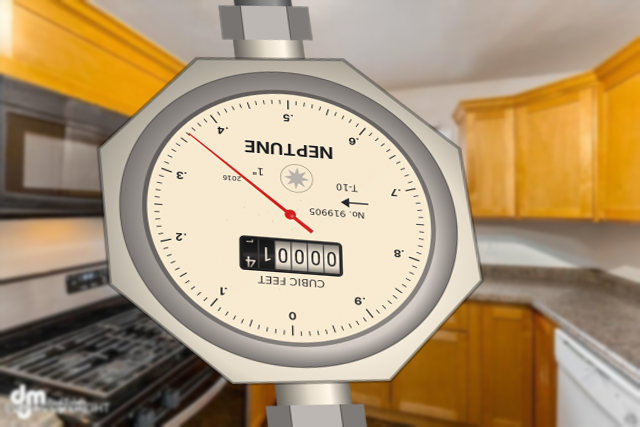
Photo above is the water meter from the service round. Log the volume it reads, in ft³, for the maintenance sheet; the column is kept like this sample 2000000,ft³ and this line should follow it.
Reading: 14.36,ft³
